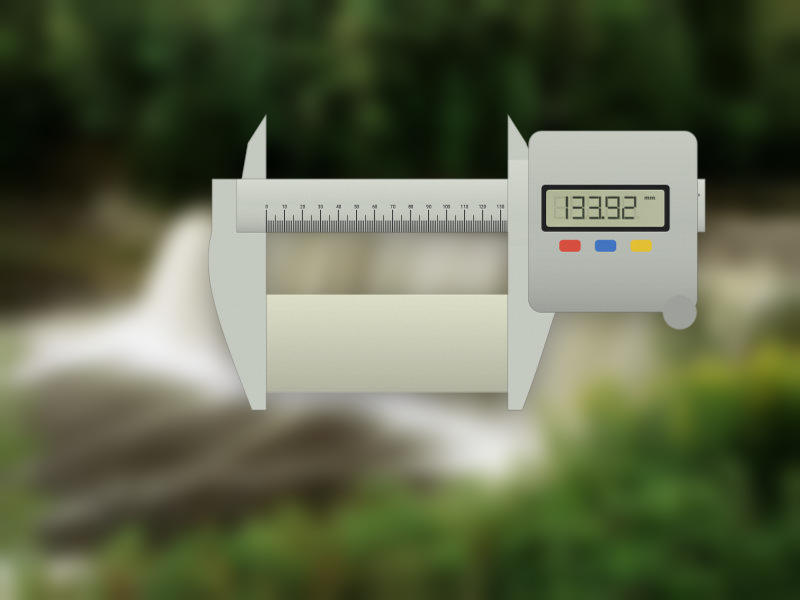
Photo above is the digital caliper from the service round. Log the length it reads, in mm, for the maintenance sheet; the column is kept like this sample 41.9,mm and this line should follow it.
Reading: 133.92,mm
